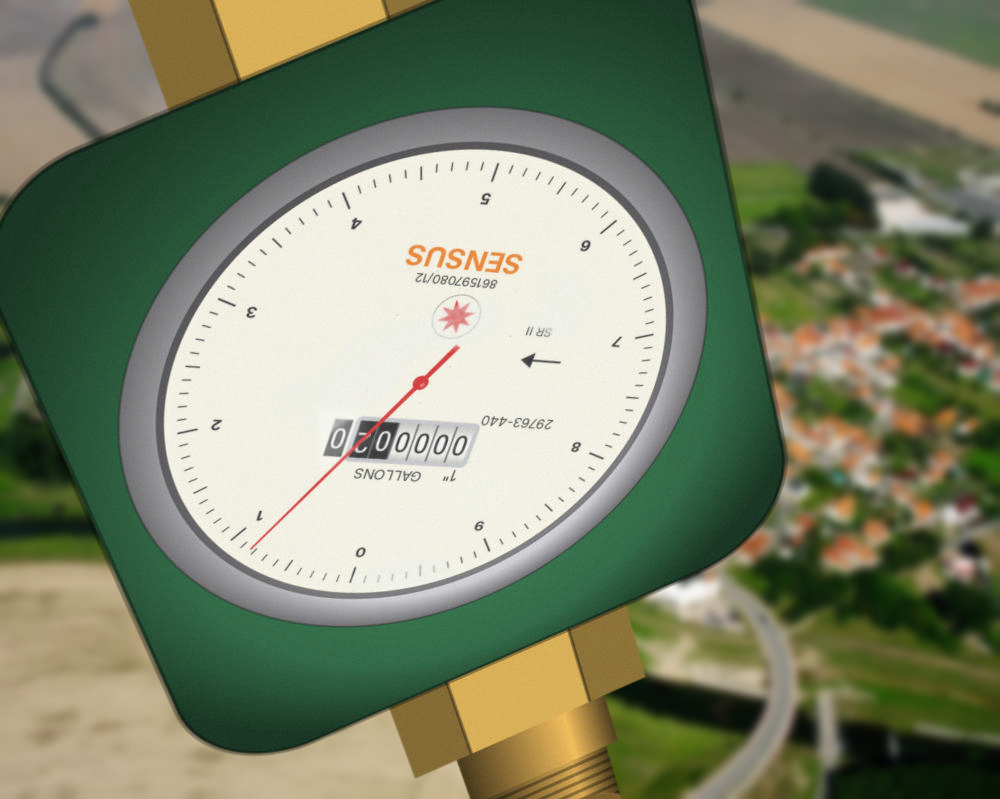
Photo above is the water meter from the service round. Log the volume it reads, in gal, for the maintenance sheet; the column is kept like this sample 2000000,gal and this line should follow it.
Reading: 20.8,gal
